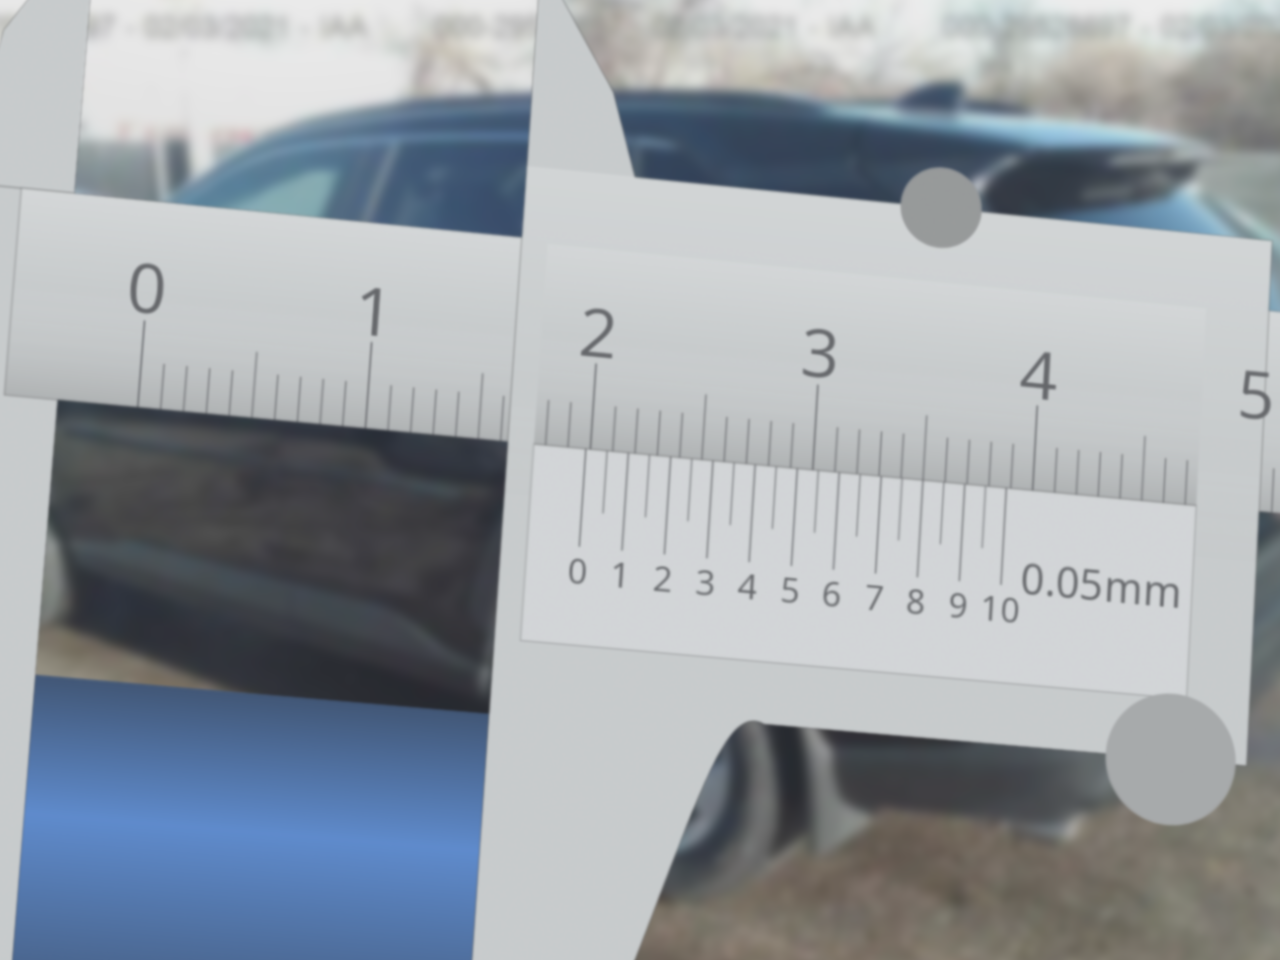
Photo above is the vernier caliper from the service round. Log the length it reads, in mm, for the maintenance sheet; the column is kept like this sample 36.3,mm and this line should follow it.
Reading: 19.8,mm
